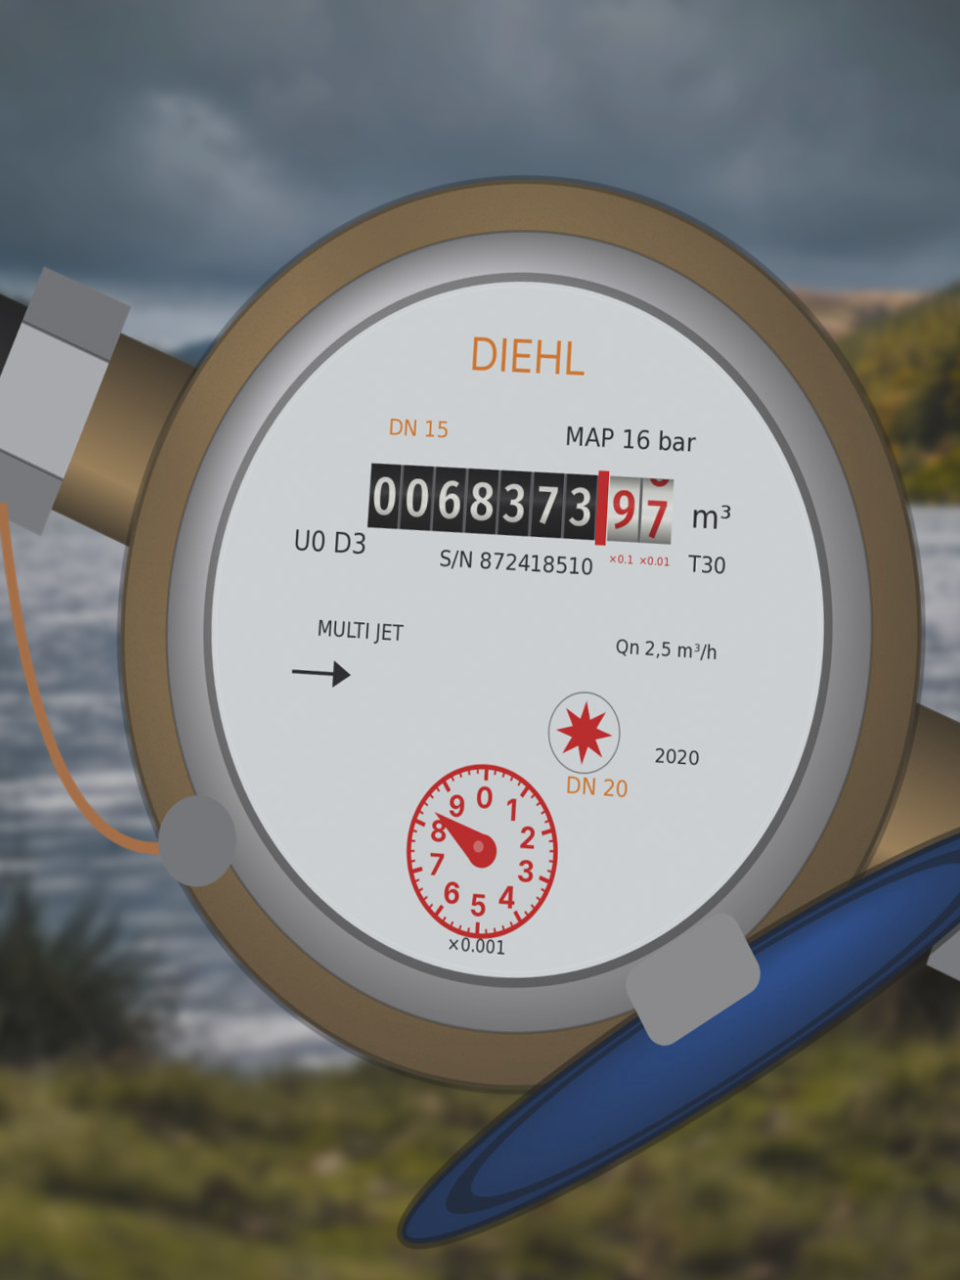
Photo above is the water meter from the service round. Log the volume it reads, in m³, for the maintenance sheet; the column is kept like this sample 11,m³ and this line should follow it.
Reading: 68373.968,m³
